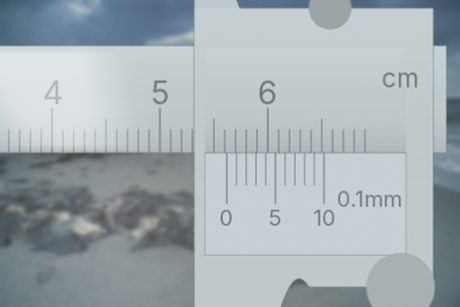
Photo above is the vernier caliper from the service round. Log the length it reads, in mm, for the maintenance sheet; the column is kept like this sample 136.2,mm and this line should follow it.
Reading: 56.2,mm
